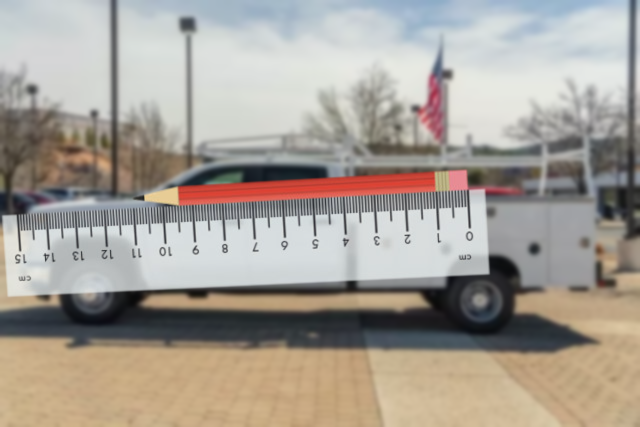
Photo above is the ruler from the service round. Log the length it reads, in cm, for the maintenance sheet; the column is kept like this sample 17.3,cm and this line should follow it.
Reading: 11,cm
